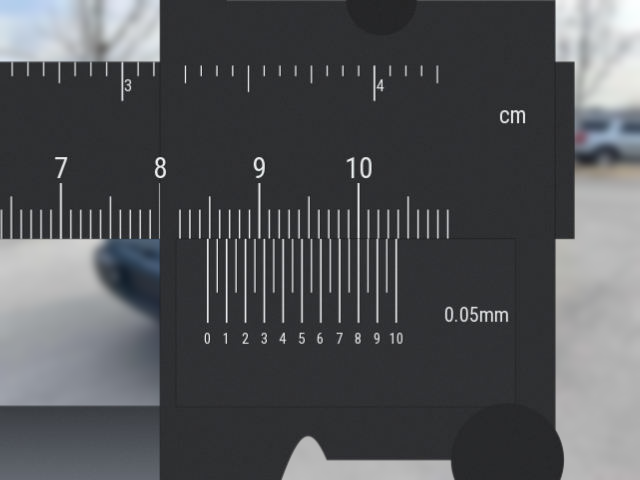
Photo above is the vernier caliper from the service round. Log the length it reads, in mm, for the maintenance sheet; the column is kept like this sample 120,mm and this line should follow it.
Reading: 84.8,mm
